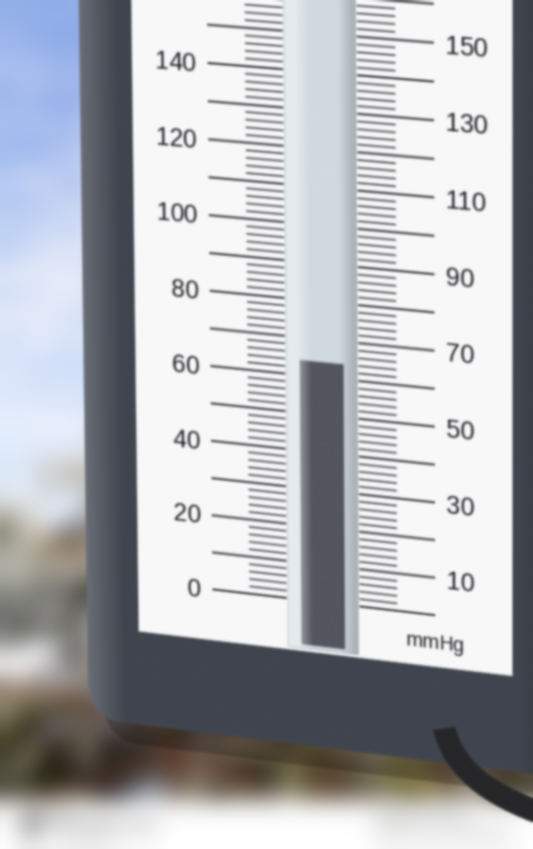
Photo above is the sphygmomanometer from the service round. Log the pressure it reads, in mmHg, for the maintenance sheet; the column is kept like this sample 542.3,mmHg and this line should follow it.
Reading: 64,mmHg
